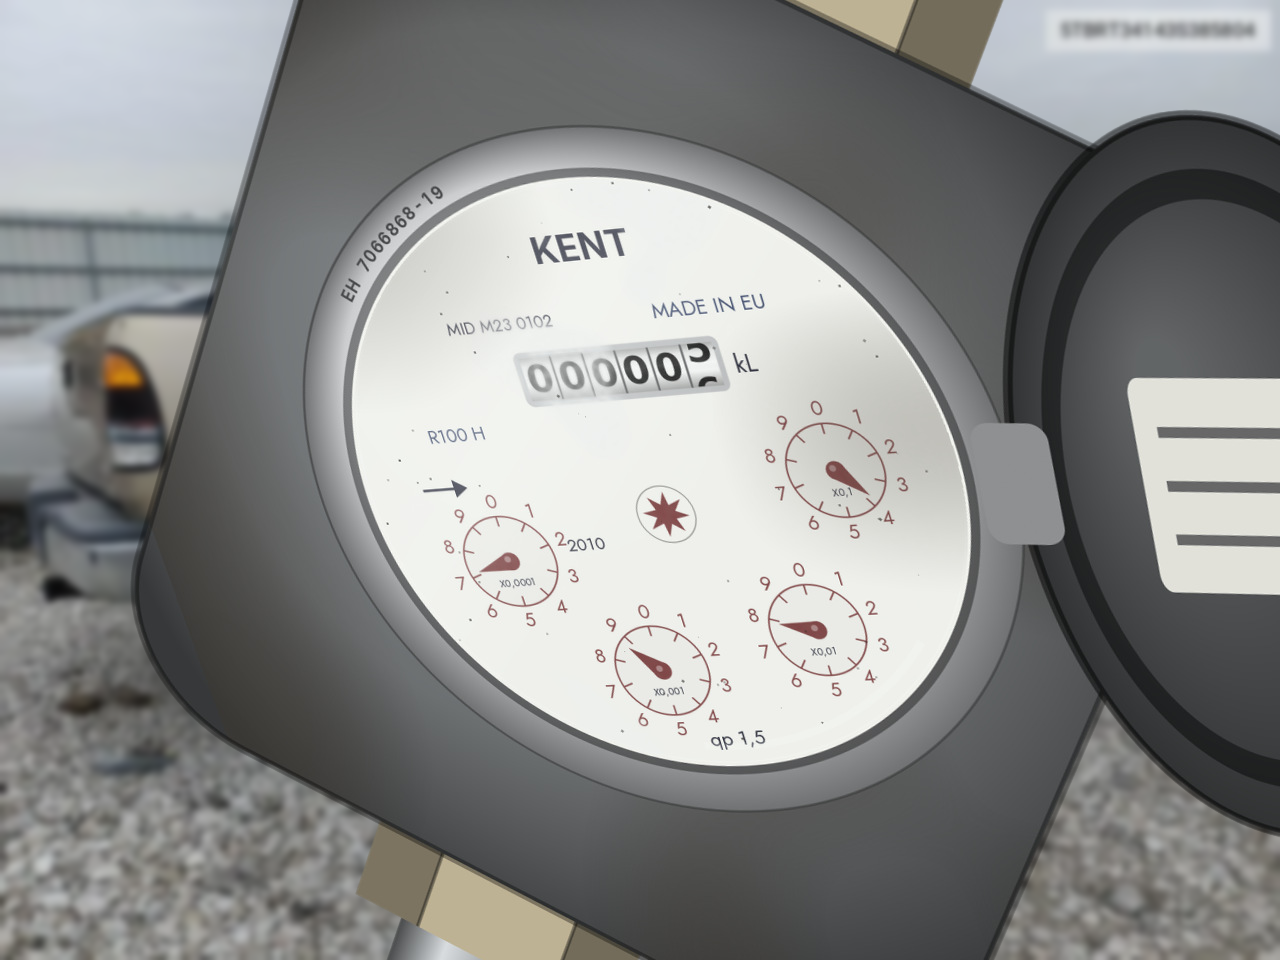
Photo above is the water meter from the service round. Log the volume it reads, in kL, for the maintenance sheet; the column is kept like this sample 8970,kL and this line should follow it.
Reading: 5.3787,kL
